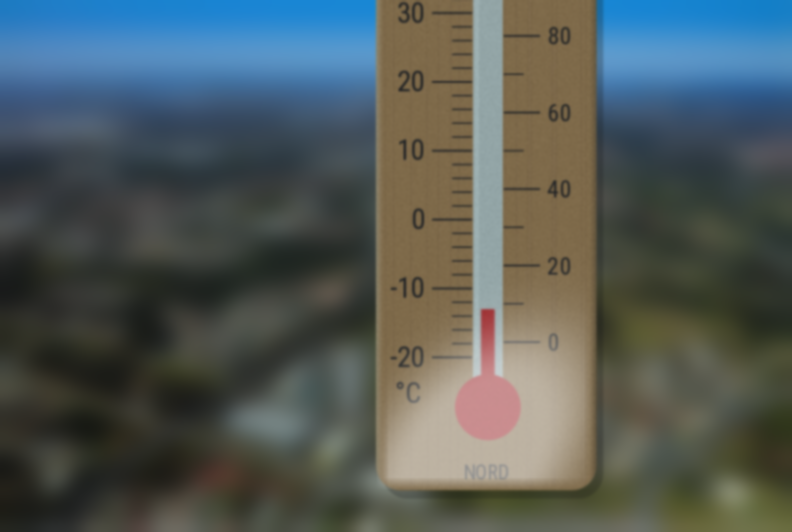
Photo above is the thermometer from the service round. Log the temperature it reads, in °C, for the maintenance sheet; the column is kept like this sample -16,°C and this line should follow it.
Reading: -13,°C
